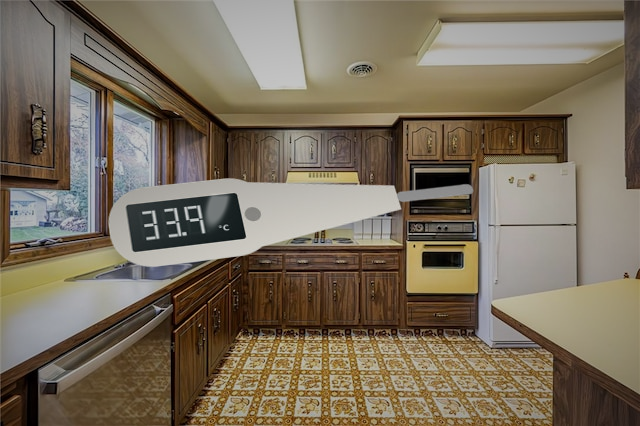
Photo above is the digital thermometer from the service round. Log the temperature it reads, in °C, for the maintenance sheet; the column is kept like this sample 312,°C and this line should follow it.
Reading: 33.9,°C
